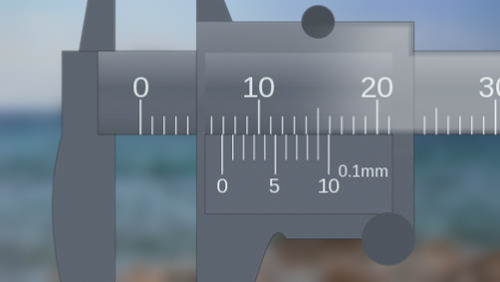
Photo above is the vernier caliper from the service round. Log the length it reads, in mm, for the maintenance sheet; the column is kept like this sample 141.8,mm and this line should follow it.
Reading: 6.9,mm
